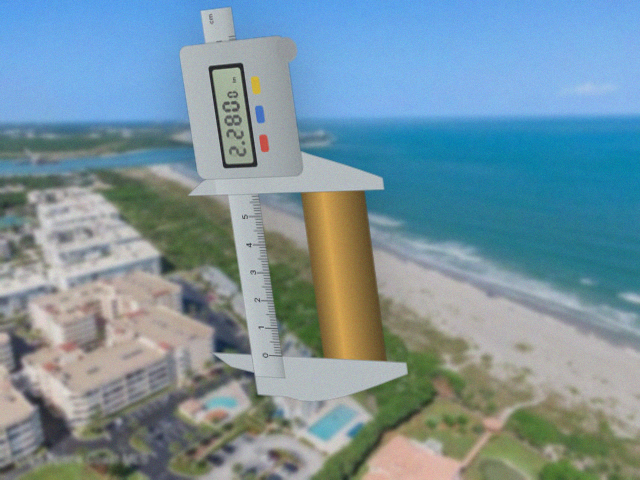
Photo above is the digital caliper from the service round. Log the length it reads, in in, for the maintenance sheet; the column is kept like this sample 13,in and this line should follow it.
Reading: 2.2800,in
